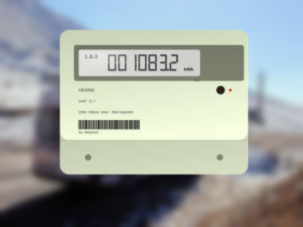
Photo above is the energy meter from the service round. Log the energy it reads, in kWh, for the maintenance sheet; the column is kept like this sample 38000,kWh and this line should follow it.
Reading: 1083.2,kWh
